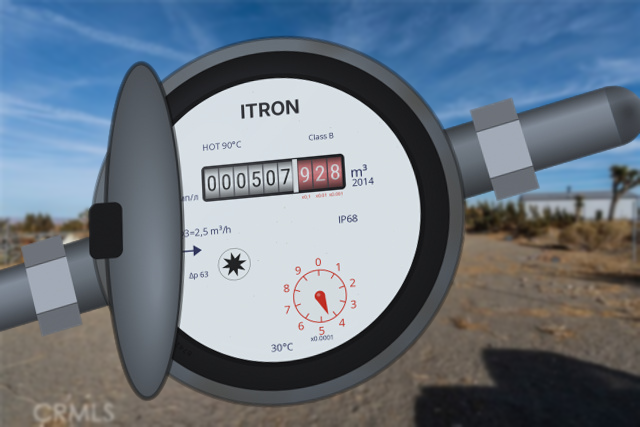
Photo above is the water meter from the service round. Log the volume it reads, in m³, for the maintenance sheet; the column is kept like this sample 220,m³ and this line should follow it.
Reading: 507.9284,m³
